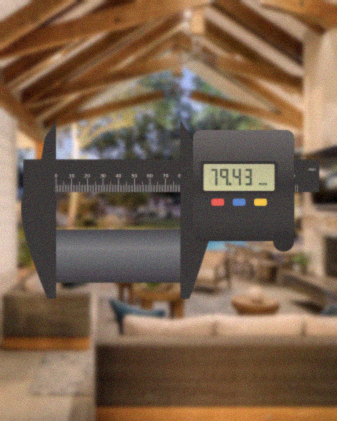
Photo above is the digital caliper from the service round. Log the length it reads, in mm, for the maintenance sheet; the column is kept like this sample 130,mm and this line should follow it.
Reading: 79.43,mm
